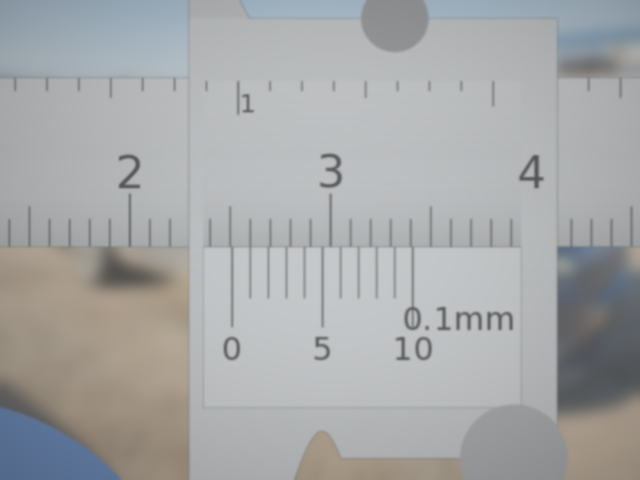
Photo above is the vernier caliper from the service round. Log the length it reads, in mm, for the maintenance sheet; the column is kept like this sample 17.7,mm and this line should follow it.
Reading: 25.1,mm
